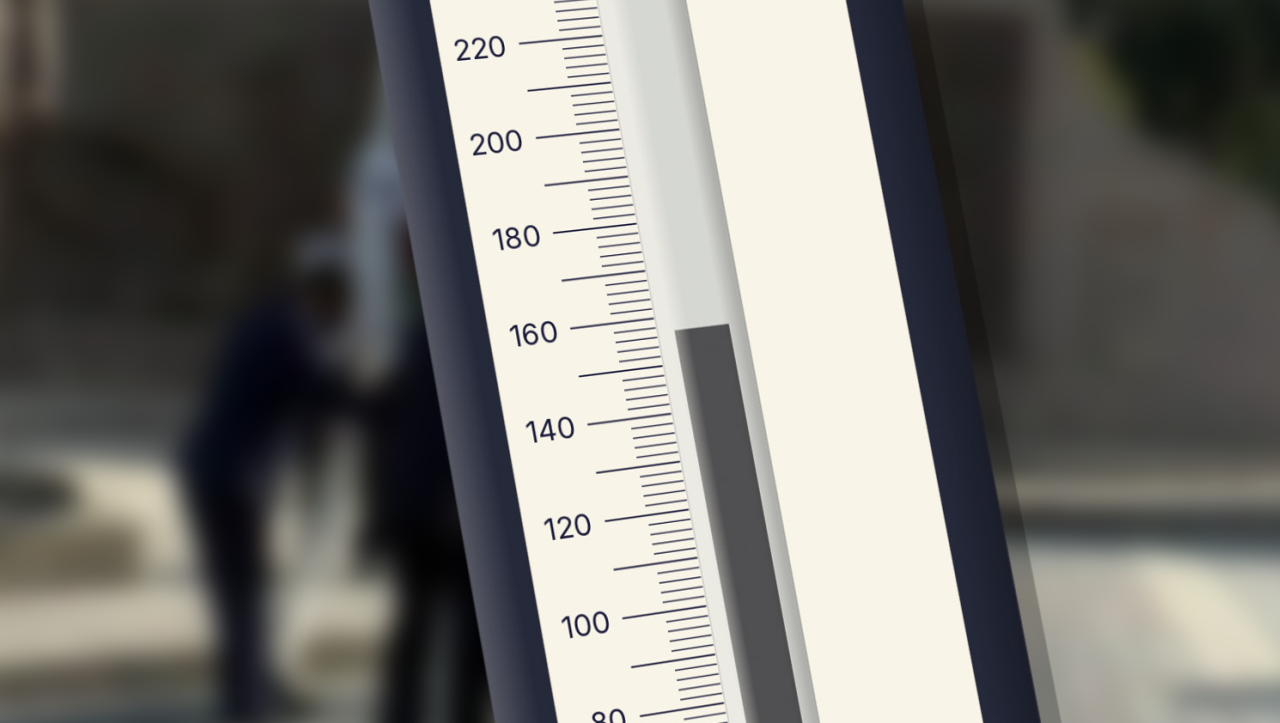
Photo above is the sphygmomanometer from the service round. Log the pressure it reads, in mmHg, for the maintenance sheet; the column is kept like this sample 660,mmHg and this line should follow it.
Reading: 157,mmHg
